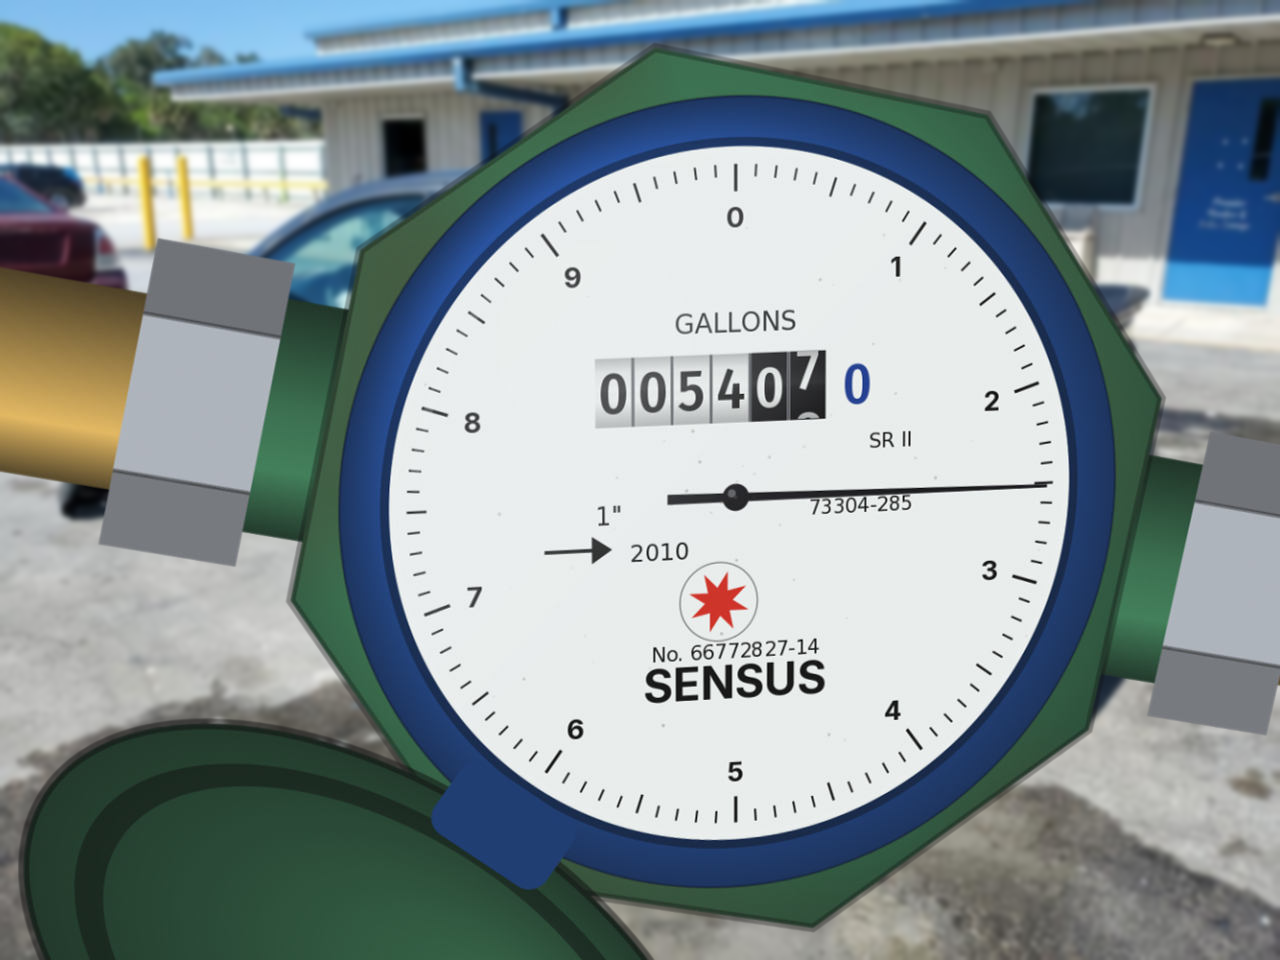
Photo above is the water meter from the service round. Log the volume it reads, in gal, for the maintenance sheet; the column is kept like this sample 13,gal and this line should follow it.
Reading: 54072.5,gal
